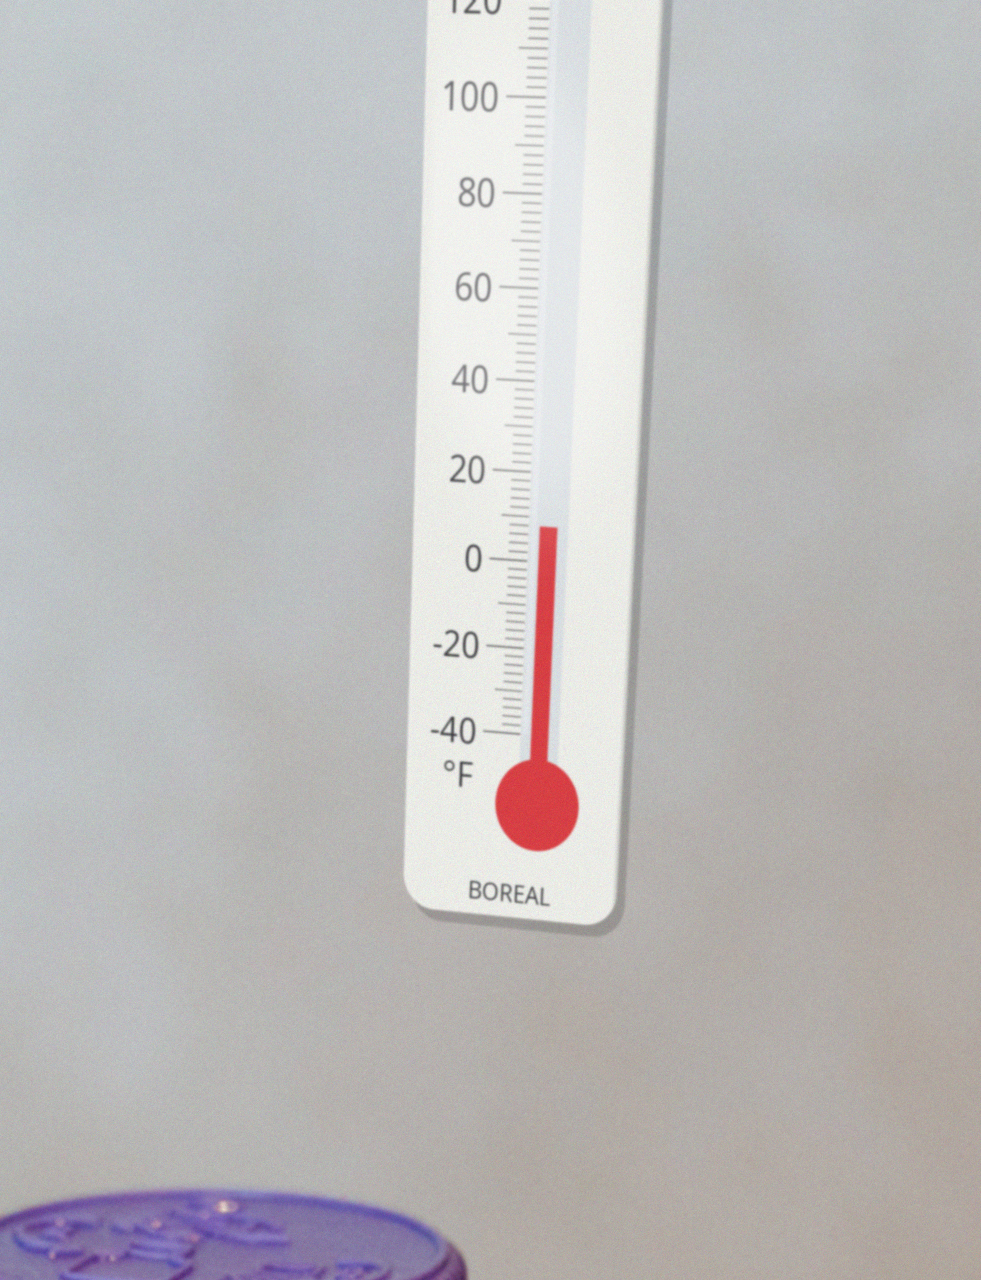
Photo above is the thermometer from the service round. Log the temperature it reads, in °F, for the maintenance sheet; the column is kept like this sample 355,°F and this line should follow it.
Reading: 8,°F
